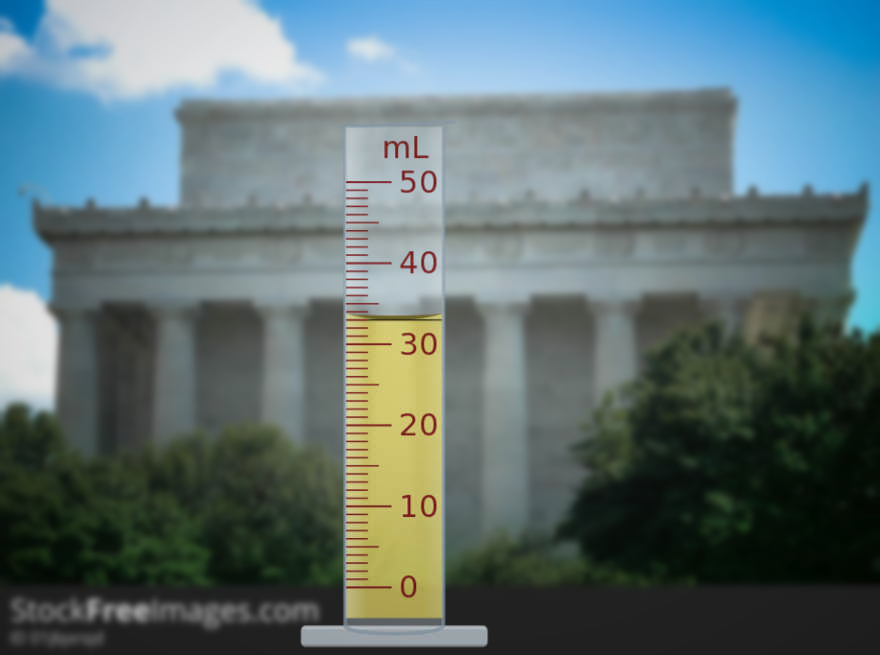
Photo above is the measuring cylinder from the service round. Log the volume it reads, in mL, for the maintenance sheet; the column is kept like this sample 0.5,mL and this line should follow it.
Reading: 33,mL
